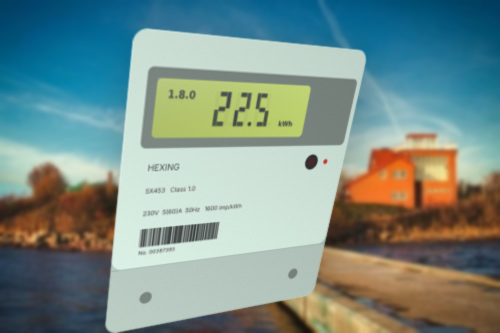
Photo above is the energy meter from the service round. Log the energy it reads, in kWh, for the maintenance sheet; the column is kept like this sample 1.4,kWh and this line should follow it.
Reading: 22.5,kWh
